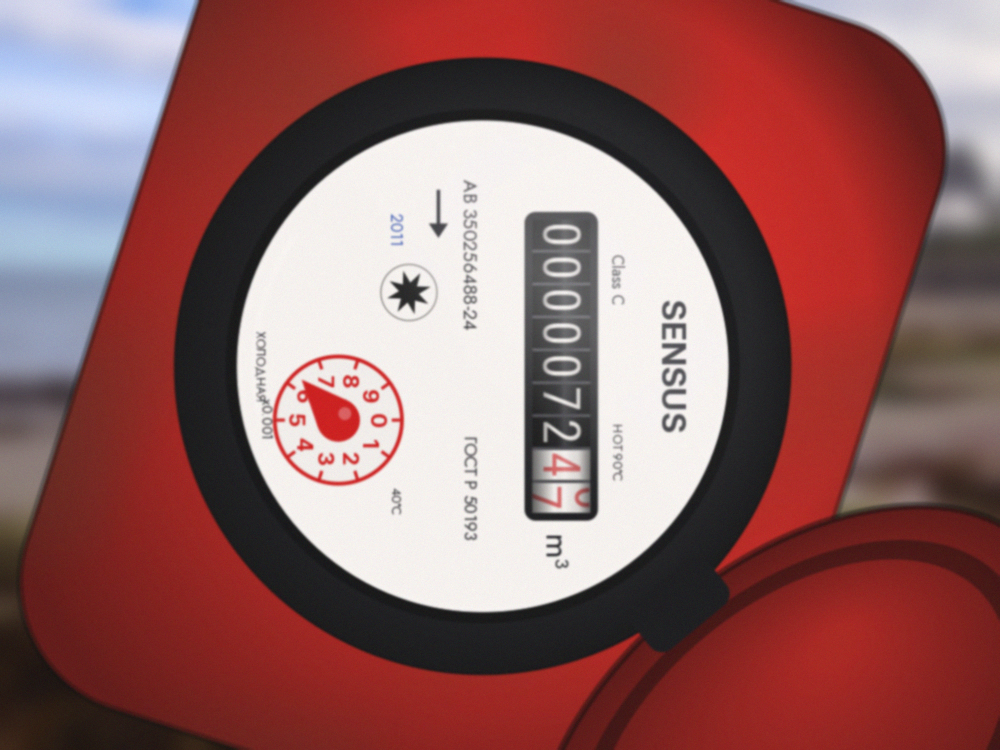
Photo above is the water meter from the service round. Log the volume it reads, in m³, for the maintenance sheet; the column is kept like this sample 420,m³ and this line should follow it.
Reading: 72.466,m³
